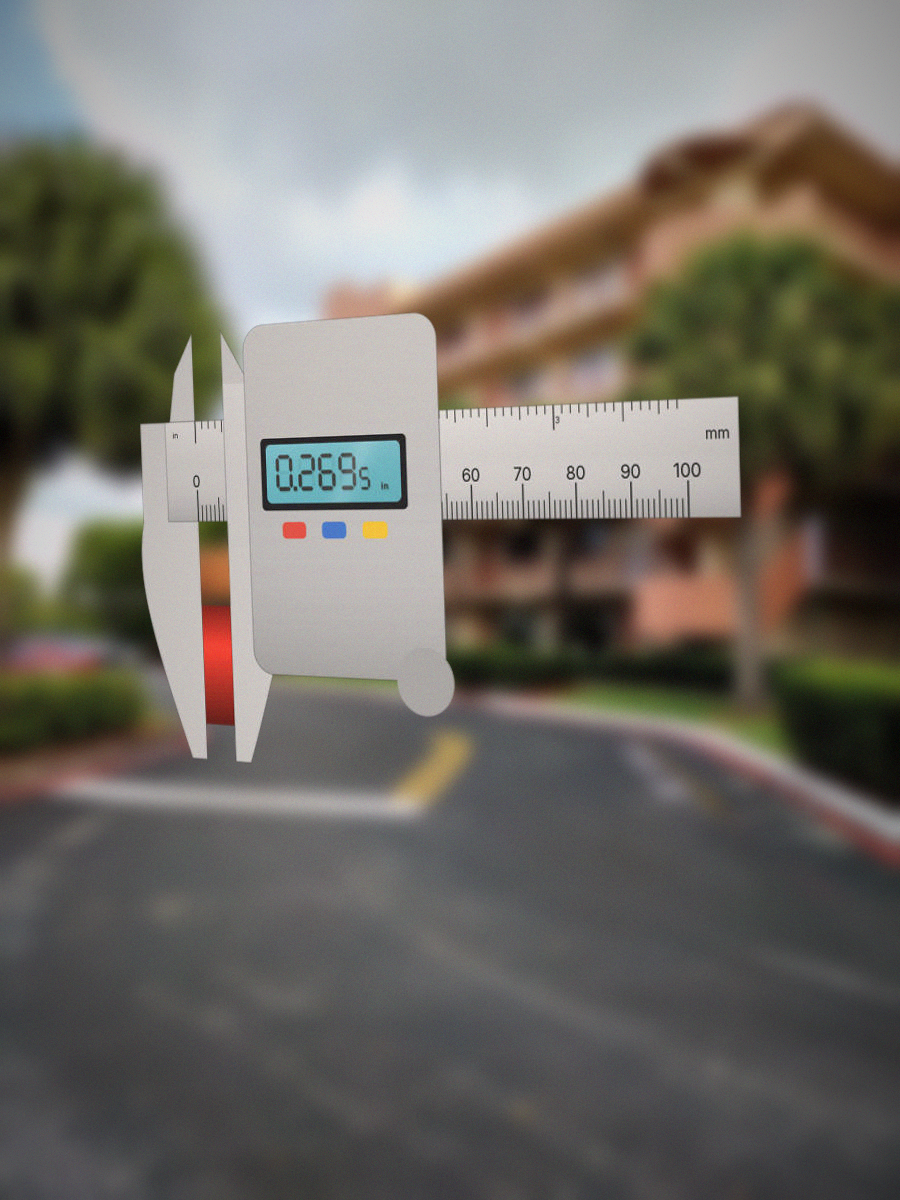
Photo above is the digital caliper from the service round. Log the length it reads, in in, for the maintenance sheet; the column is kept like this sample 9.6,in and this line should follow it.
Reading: 0.2695,in
